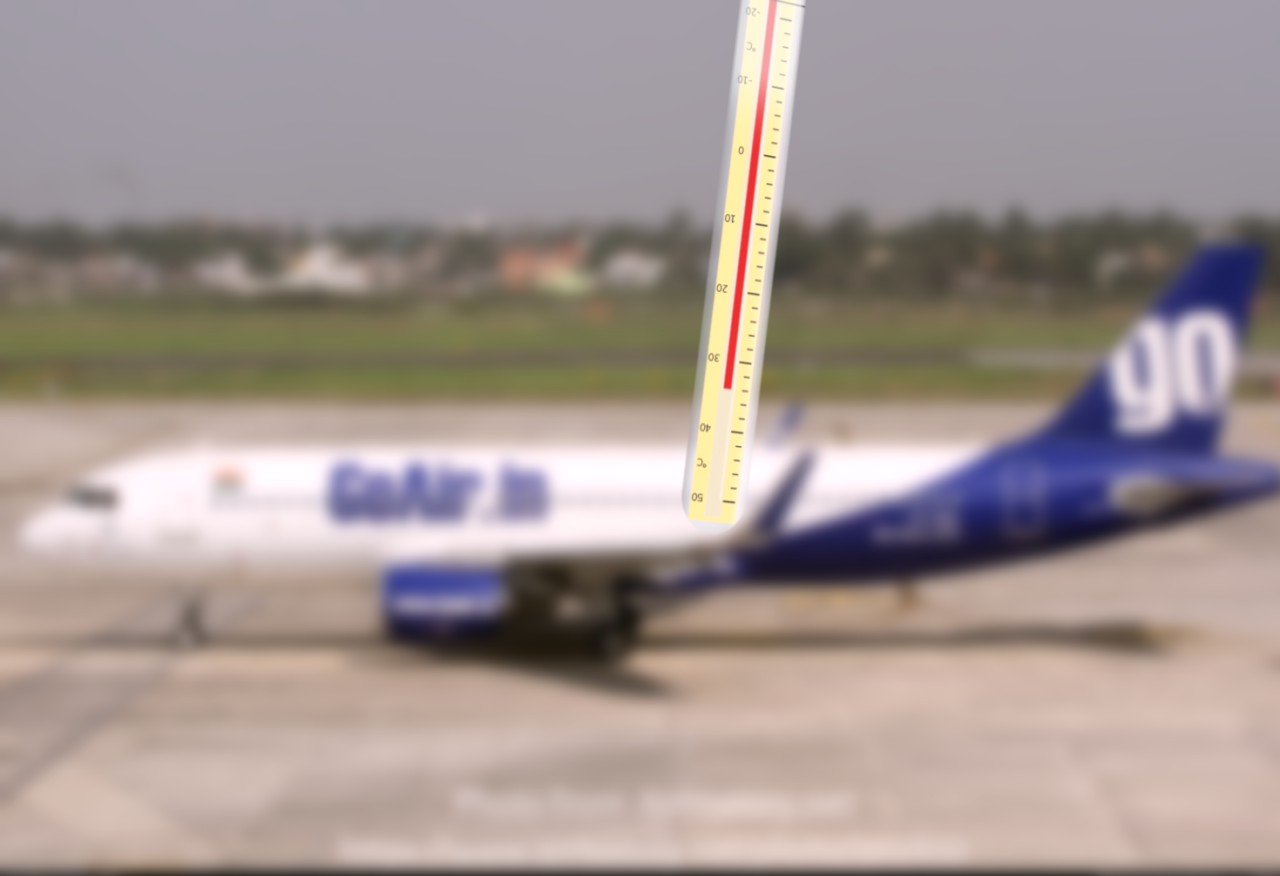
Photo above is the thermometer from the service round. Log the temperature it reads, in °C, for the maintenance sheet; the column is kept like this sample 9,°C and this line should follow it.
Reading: 34,°C
